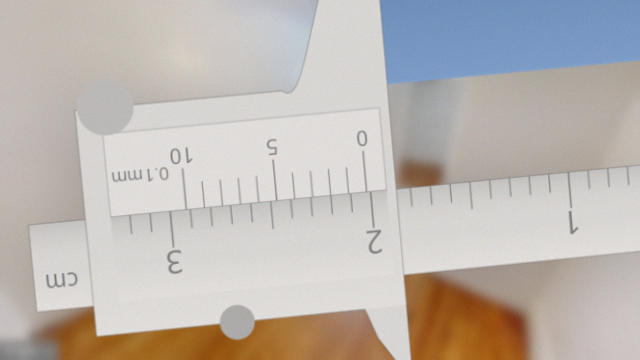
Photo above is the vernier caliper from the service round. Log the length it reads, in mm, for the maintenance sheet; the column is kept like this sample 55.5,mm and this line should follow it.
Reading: 20.2,mm
